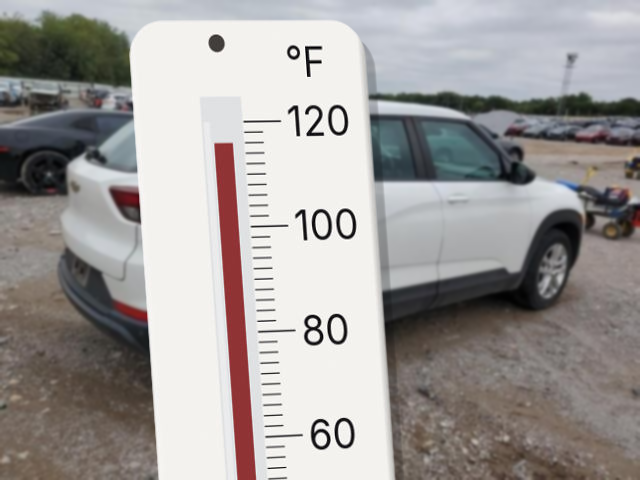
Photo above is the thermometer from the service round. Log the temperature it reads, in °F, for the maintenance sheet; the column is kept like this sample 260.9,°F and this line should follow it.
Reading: 116,°F
